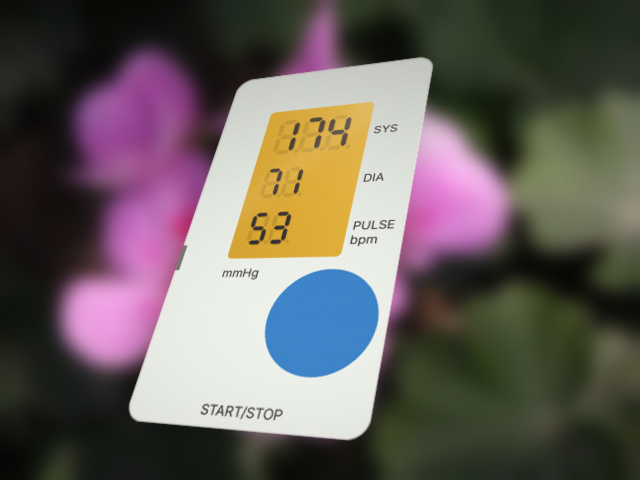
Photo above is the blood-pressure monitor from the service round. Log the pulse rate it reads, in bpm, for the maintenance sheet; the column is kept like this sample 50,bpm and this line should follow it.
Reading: 53,bpm
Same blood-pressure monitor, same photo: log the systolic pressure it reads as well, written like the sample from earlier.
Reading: 174,mmHg
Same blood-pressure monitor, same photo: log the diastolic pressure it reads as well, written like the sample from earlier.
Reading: 71,mmHg
